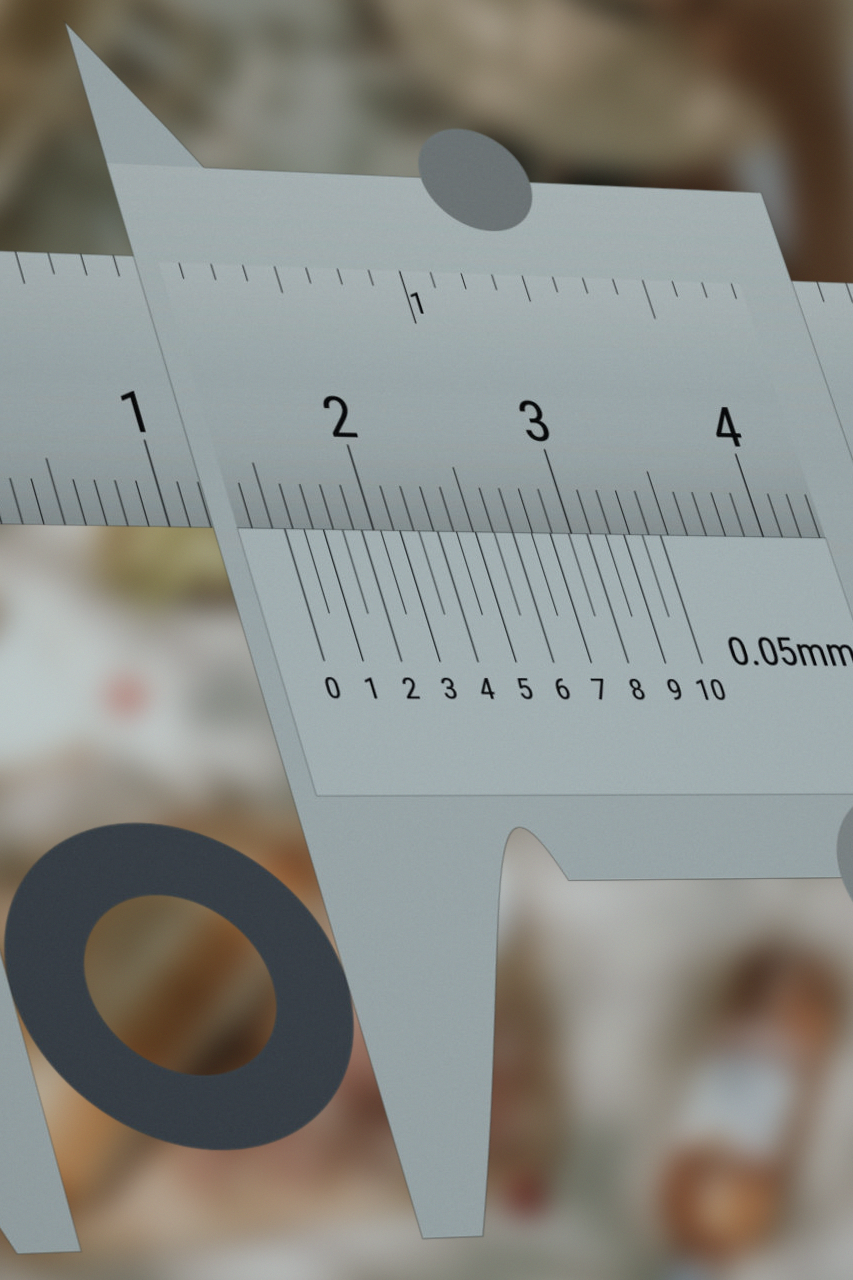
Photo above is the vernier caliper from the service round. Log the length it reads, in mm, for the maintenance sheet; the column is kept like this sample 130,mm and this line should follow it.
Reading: 15.6,mm
